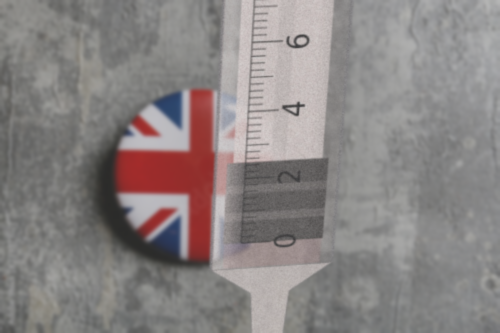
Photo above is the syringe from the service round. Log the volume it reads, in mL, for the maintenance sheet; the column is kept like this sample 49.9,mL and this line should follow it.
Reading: 0,mL
